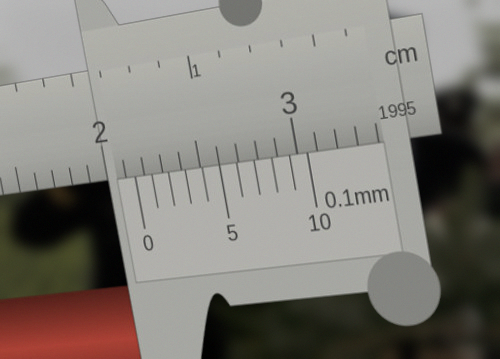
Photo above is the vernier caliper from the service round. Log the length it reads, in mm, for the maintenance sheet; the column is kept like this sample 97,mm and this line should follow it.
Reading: 21.5,mm
